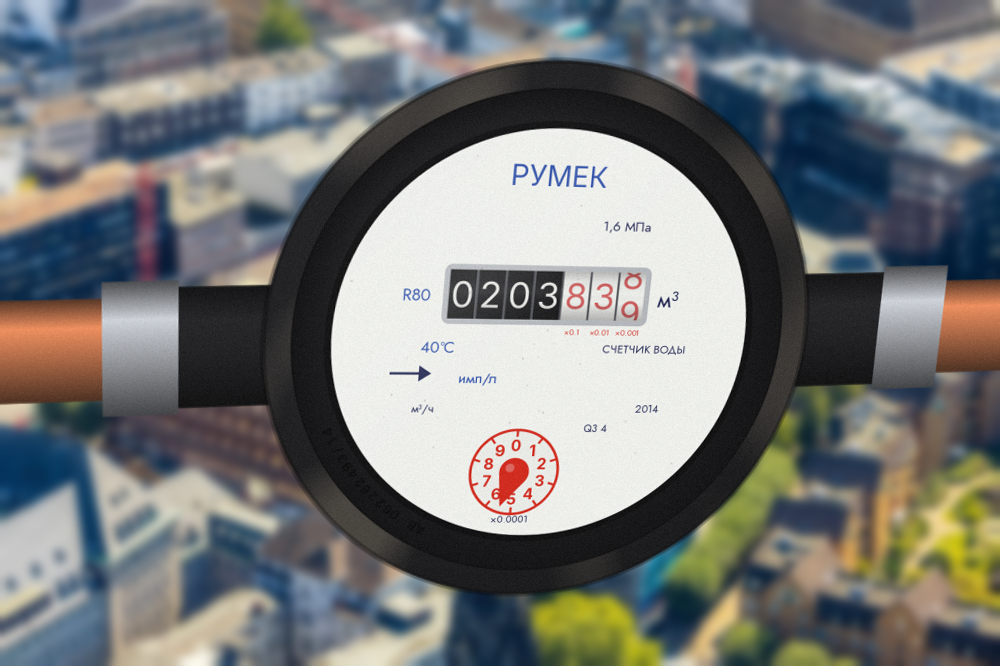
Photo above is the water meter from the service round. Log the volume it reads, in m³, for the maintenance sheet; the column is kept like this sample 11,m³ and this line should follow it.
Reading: 203.8385,m³
